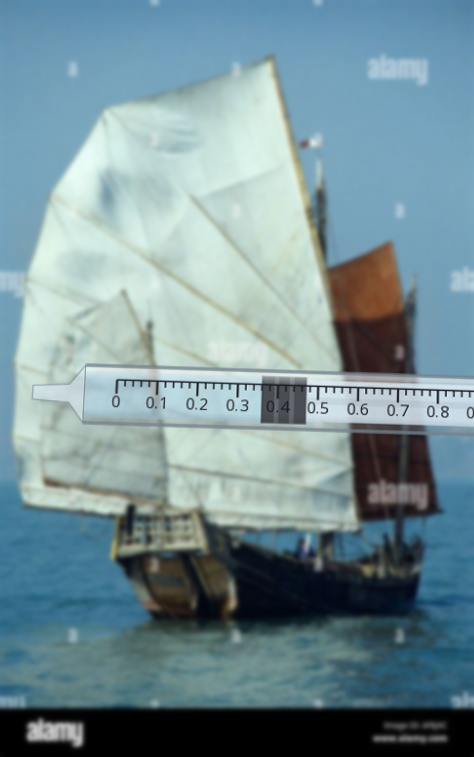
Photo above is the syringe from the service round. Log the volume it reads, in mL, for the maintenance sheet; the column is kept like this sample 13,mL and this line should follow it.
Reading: 0.36,mL
